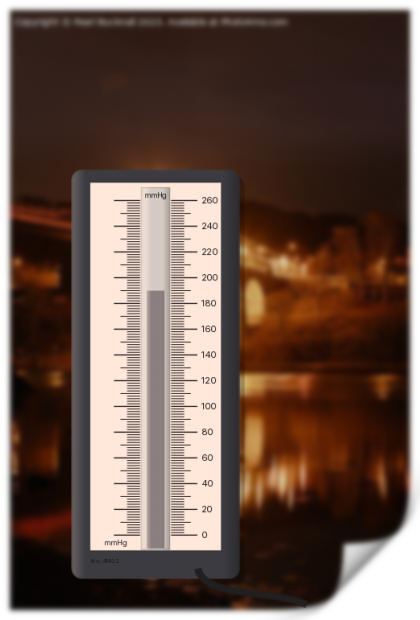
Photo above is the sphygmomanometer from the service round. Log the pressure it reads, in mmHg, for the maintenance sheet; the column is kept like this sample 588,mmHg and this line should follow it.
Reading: 190,mmHg
